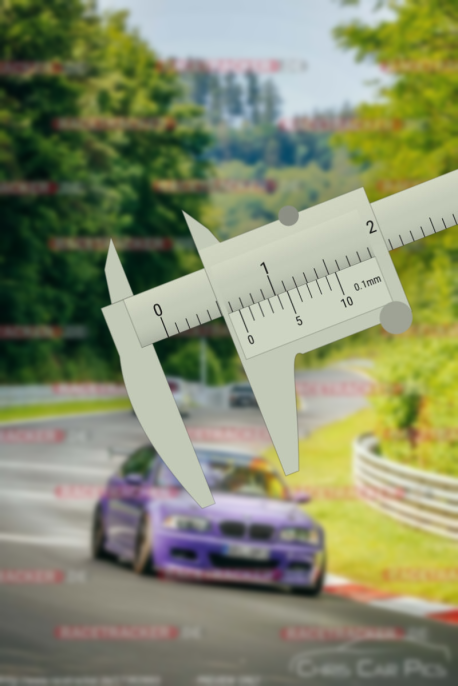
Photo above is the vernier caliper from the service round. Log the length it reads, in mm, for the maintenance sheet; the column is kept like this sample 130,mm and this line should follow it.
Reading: 6.6,mm
